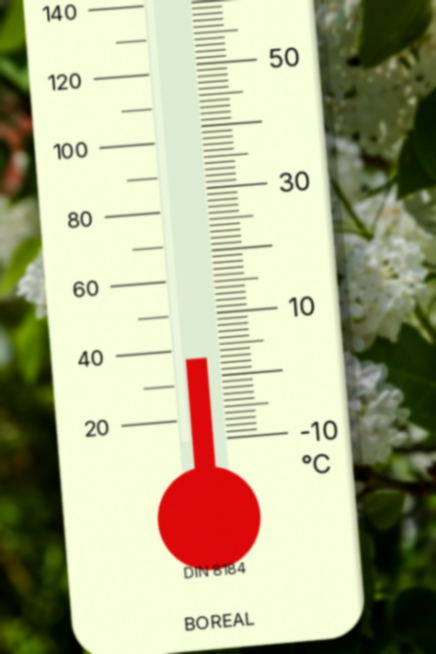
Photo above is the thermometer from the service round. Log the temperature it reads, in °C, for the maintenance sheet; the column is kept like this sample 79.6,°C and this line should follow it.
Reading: 3,°C
